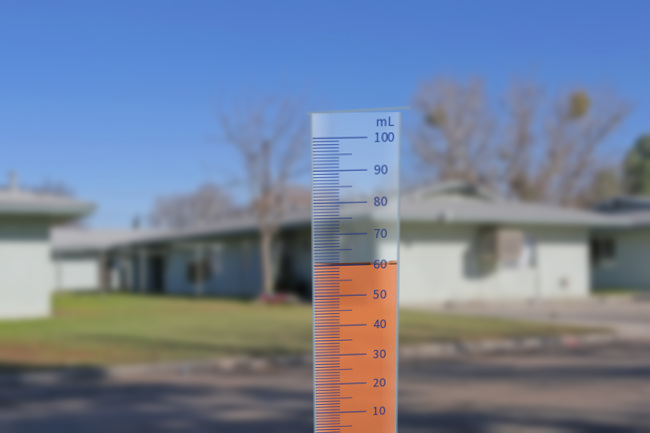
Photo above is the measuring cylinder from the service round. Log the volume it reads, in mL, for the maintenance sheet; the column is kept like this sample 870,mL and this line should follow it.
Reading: 60,mL
